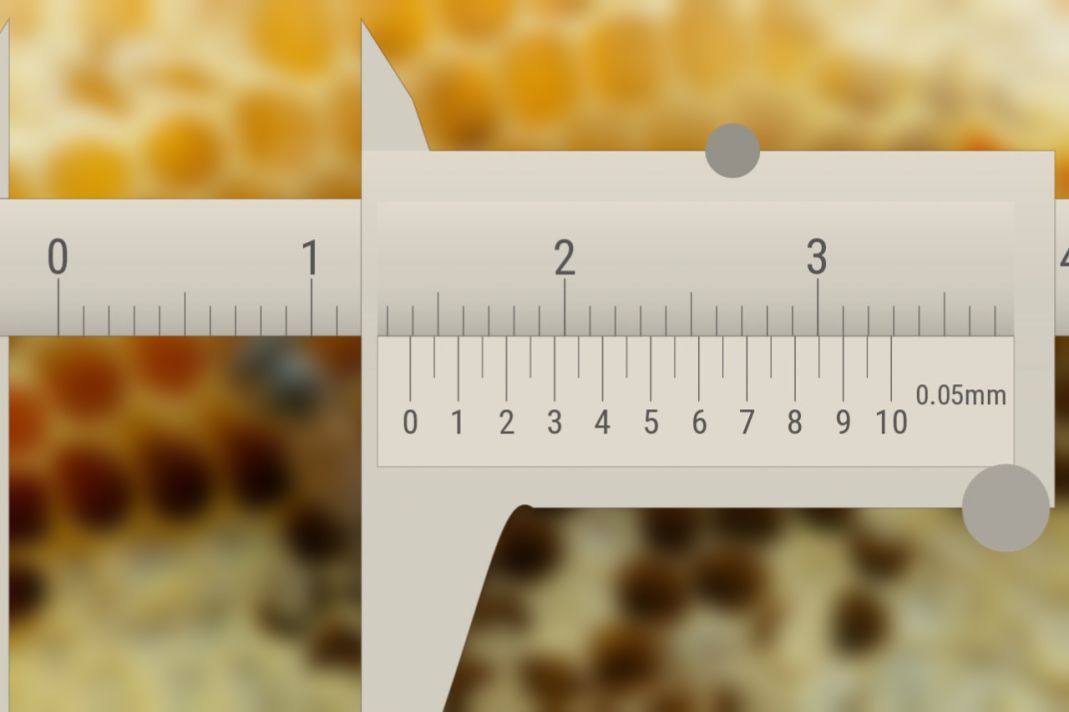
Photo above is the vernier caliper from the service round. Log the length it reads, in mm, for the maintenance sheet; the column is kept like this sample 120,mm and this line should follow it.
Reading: 13.90,mm
